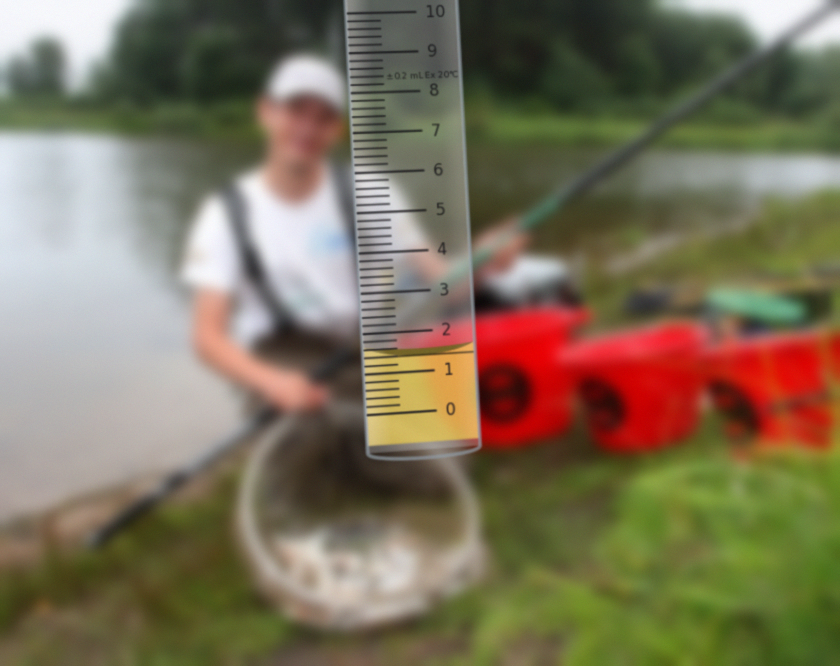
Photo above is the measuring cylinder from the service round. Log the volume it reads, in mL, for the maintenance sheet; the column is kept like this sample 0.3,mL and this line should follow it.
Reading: 1.4,mL
